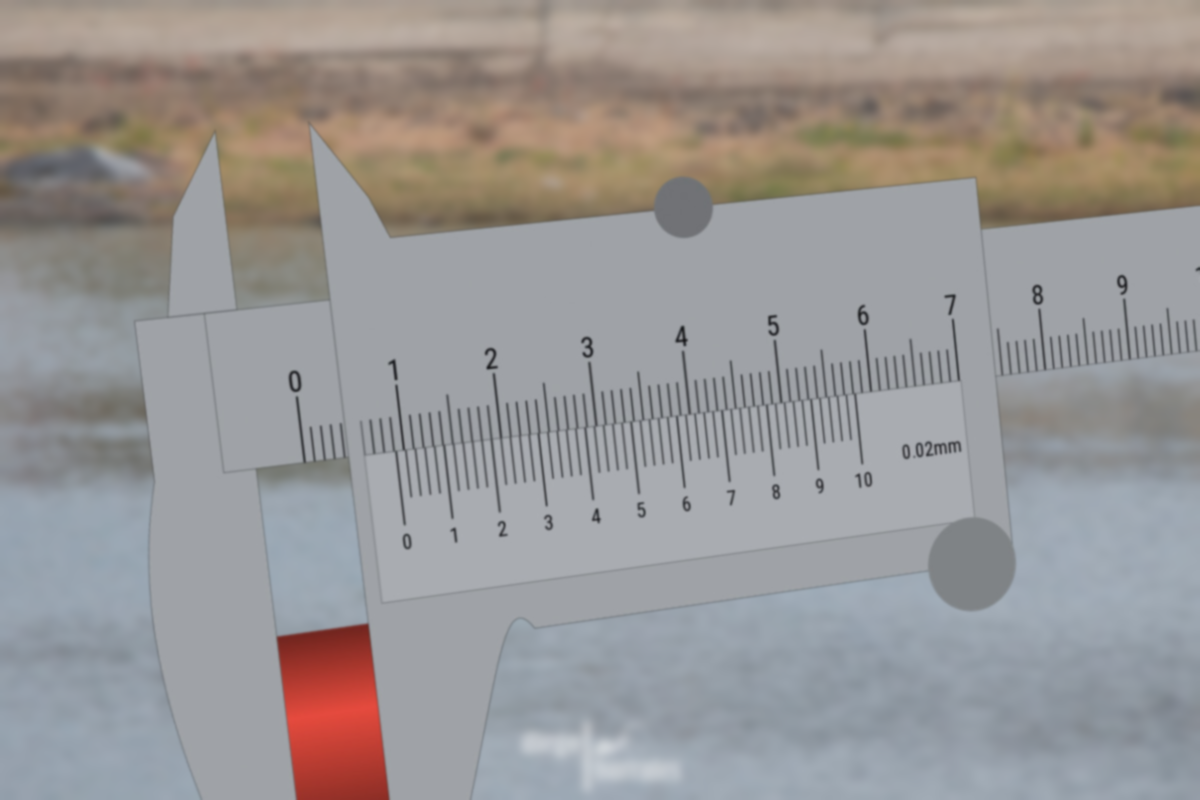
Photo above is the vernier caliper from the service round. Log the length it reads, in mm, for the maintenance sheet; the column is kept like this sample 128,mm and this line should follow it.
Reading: 9.2,mm
